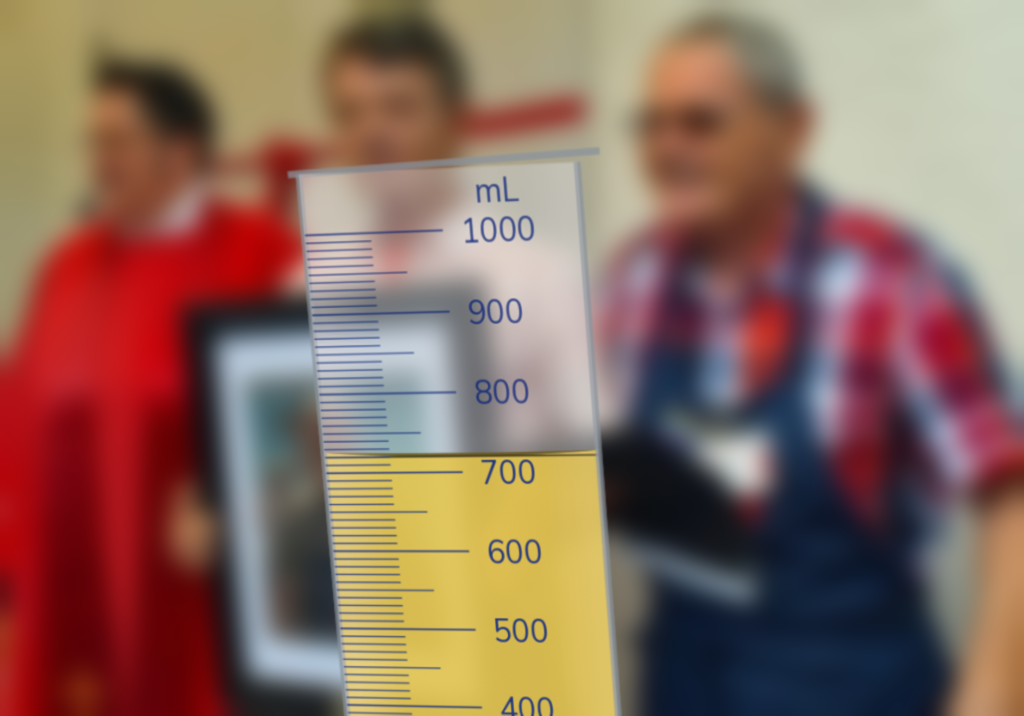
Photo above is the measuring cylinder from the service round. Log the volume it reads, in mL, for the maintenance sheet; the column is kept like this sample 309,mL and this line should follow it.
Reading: 720,mL
